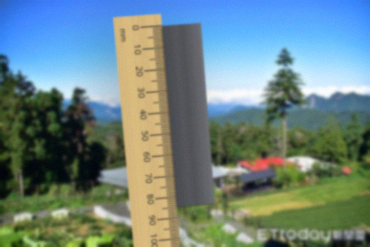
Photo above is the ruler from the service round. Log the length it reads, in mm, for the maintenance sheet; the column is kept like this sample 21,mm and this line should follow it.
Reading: 85,mm
